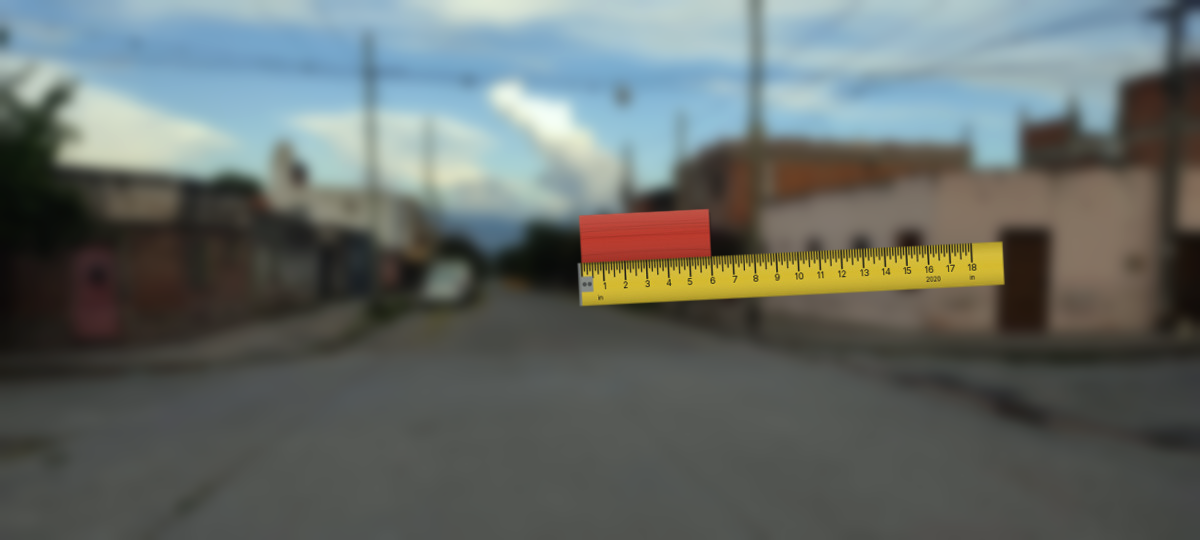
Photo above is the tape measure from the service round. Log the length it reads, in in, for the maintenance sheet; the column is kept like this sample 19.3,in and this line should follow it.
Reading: 6,in
